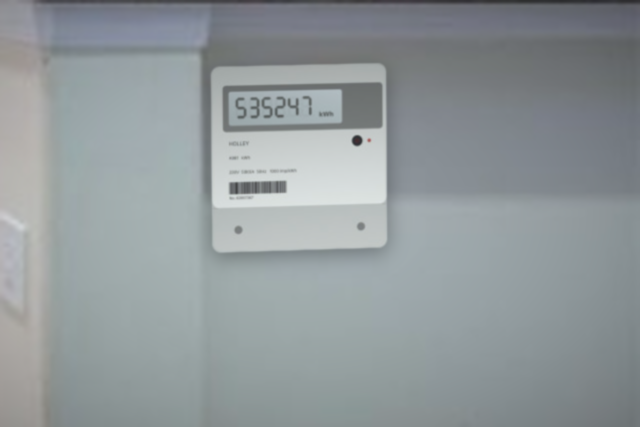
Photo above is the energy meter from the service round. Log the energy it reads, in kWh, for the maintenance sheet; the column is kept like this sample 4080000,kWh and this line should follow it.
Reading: 535247,kWh
